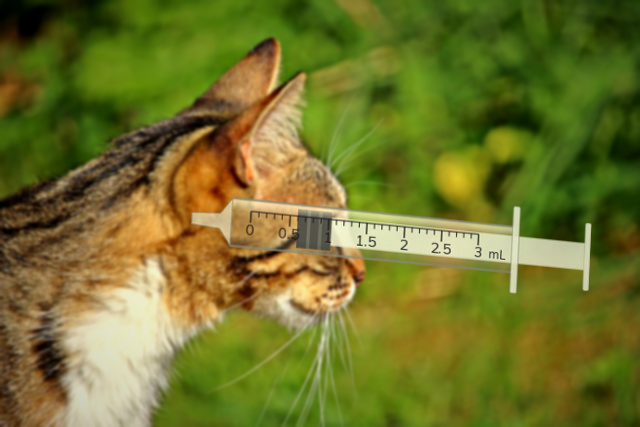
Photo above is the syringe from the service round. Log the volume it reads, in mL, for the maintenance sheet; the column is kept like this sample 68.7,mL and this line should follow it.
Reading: 0.6,mL
